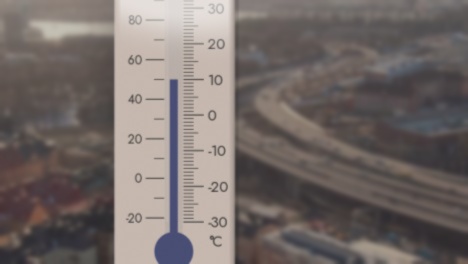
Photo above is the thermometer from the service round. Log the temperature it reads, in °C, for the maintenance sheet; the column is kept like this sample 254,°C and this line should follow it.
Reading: 10,°C
